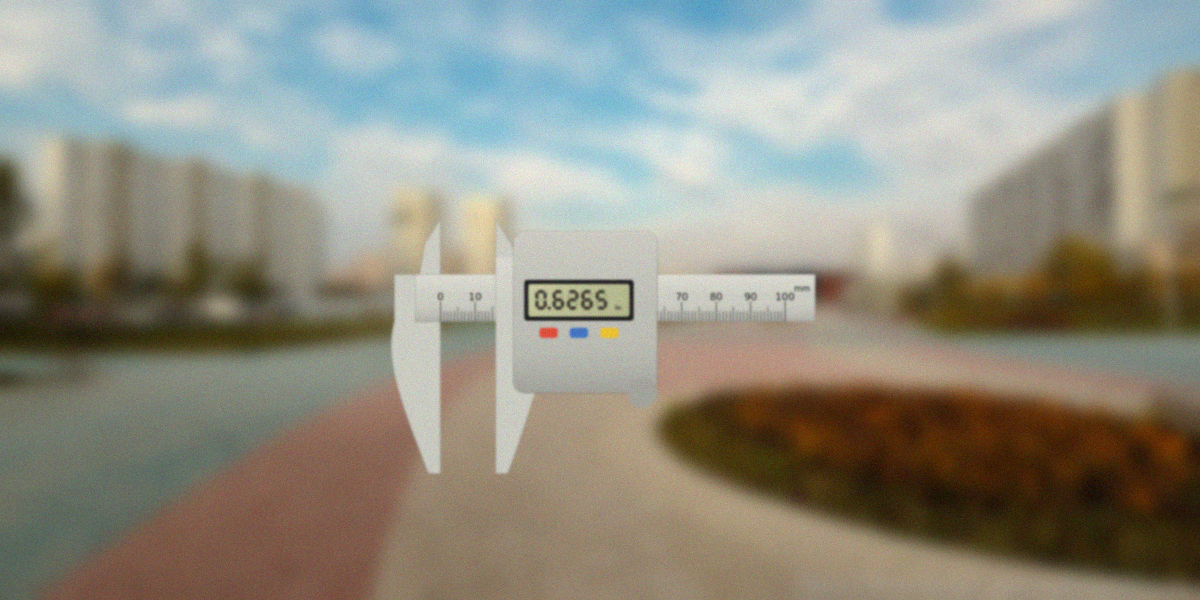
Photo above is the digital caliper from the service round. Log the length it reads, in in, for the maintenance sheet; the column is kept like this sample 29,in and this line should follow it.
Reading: 0.6265,in
